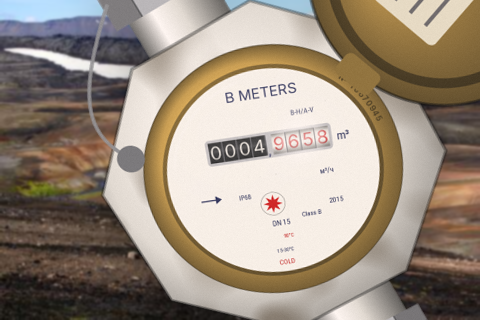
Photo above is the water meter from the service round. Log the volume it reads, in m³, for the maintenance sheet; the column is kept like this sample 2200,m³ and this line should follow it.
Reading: 4.9658,m³
